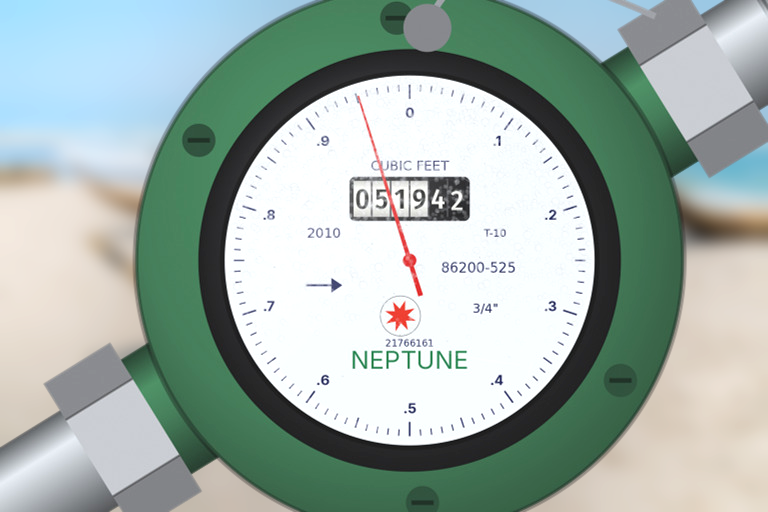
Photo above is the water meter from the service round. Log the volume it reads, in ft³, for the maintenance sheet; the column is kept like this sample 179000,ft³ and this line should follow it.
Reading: 51941.95,ft³
